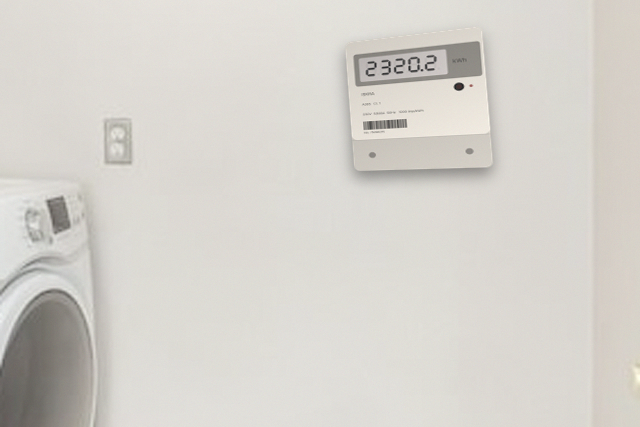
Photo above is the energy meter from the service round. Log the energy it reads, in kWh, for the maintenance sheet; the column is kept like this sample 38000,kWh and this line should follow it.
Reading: 2320.2,kWh
